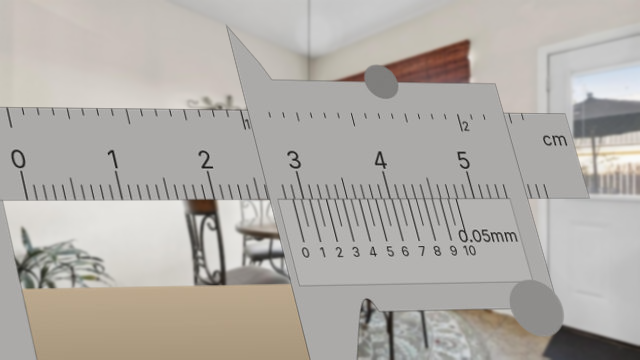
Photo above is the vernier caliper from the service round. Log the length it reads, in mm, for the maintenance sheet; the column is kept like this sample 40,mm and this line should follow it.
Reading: 28.8,mm
